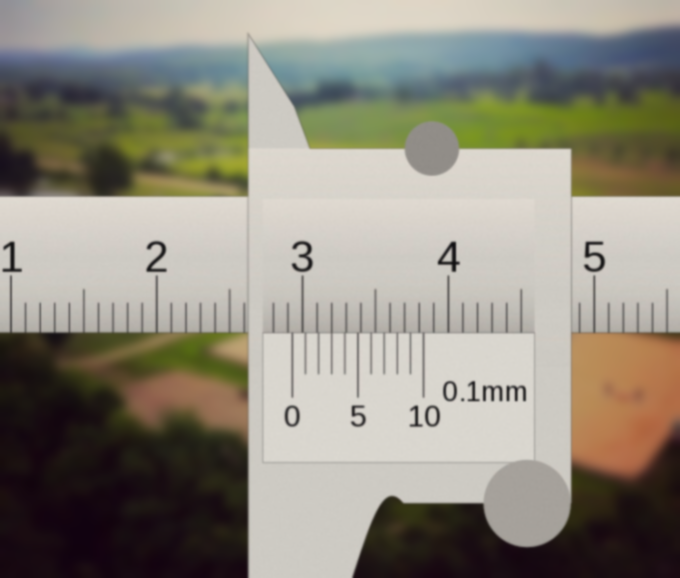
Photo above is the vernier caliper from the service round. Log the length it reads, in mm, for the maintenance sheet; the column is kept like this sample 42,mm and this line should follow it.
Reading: 29.3,mm
